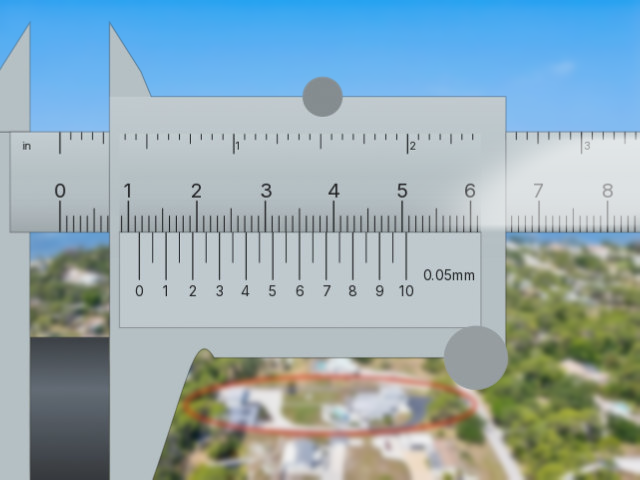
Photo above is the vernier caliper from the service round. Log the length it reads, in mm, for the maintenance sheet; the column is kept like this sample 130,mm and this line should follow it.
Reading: 11.6,mm
